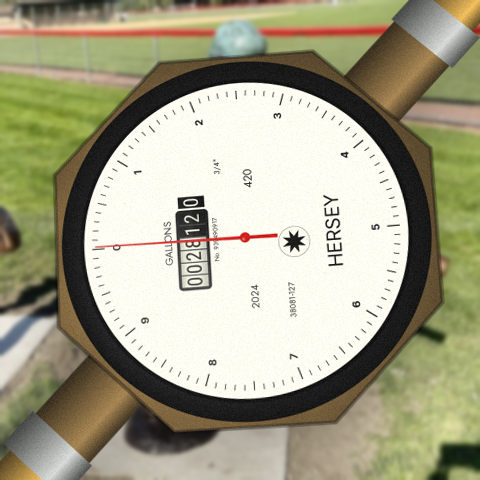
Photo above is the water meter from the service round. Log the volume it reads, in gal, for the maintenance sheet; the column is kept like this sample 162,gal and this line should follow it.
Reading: 28120.0,gal
